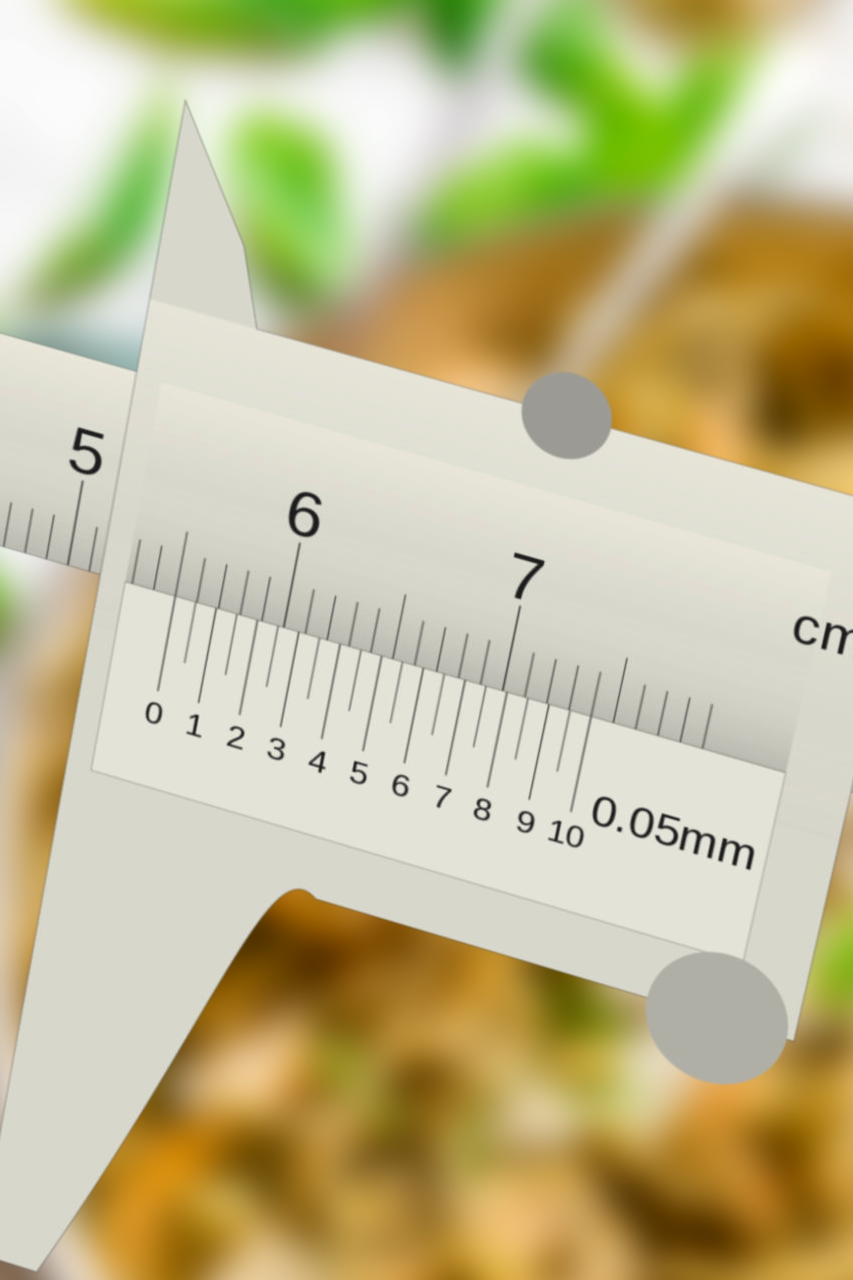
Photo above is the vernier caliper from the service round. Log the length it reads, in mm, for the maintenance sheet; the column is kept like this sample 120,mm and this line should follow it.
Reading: 55.0,mm
